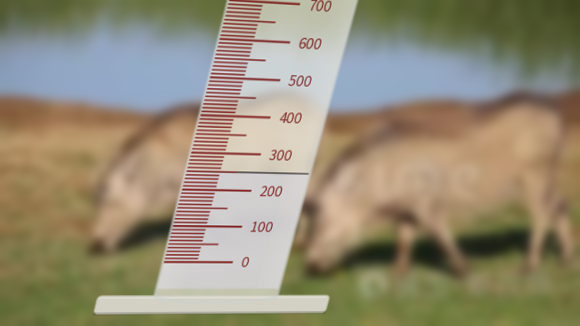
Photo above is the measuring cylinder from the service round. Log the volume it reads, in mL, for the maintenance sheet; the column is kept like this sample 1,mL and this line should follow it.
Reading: 250,mL
